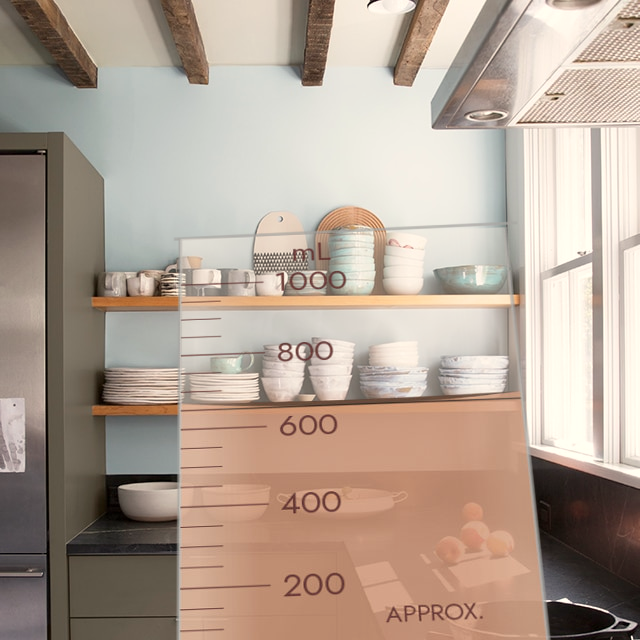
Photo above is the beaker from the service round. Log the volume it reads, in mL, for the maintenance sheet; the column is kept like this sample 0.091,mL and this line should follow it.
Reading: 650,mL
